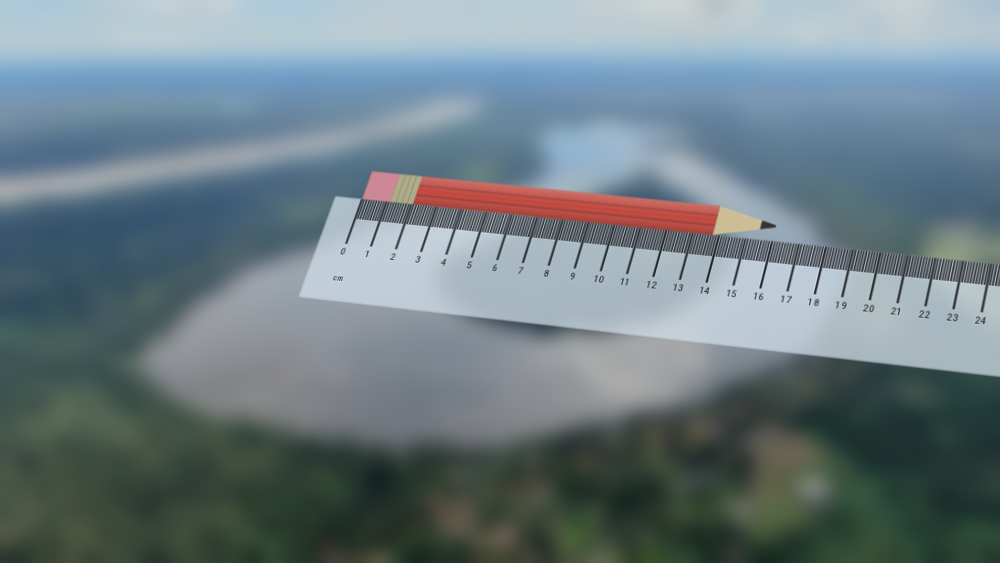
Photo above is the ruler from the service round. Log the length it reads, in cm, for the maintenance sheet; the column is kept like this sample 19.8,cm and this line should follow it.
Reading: 16,cm
